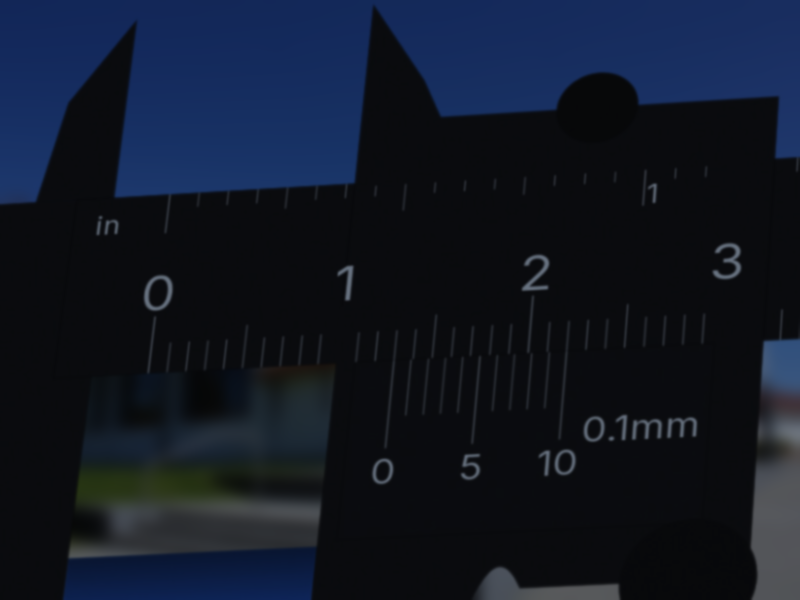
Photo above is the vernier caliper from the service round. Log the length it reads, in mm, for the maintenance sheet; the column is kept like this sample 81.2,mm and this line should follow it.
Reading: 13.0,mm
